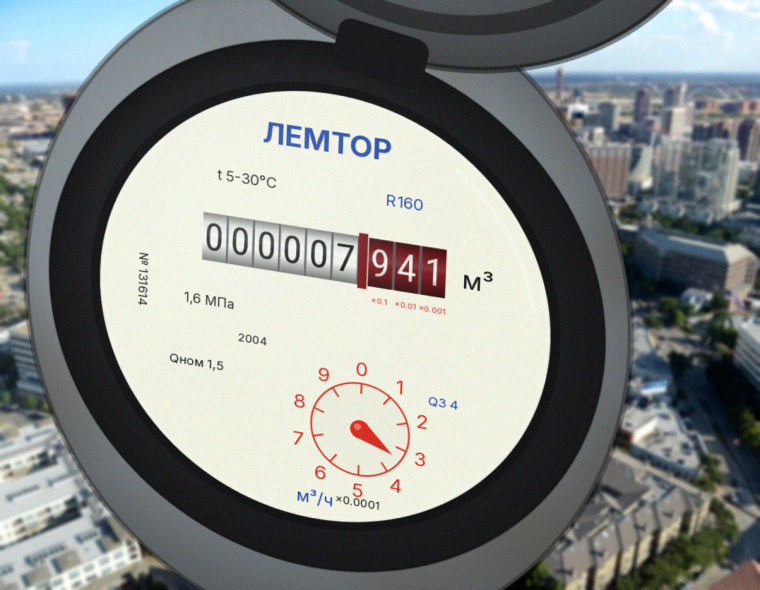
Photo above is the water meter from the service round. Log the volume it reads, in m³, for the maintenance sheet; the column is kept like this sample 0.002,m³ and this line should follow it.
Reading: 7.9413,m³
